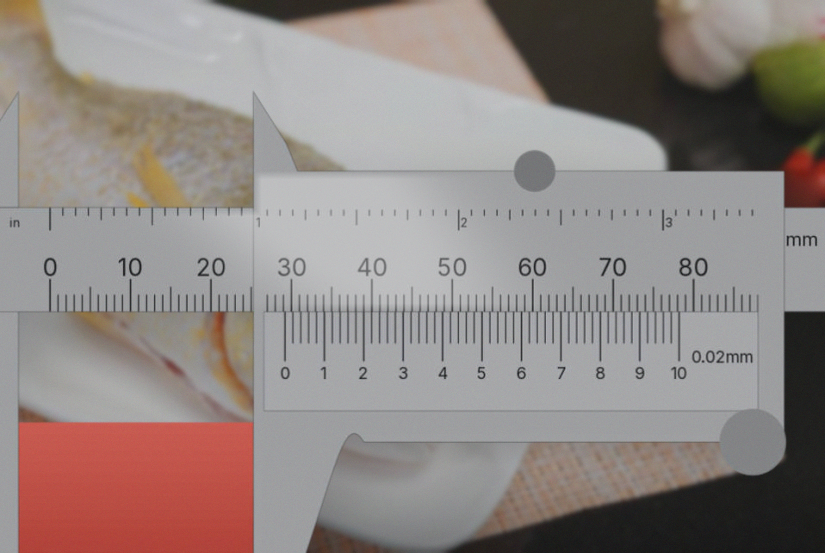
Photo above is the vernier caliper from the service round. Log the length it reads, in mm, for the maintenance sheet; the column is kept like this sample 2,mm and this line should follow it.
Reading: 29.2,mm
